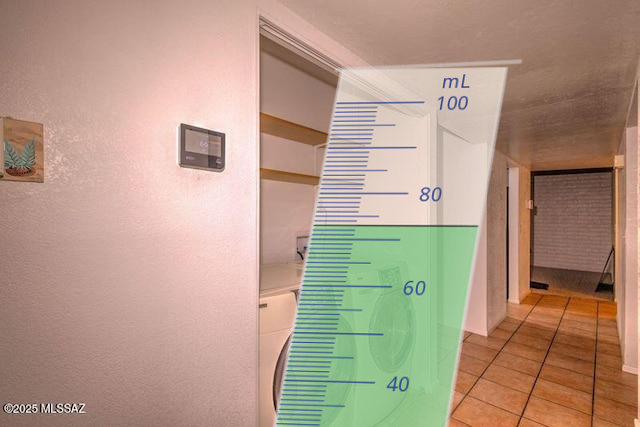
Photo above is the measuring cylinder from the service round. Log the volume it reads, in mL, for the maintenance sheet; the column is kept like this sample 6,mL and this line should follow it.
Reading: 73,mL
